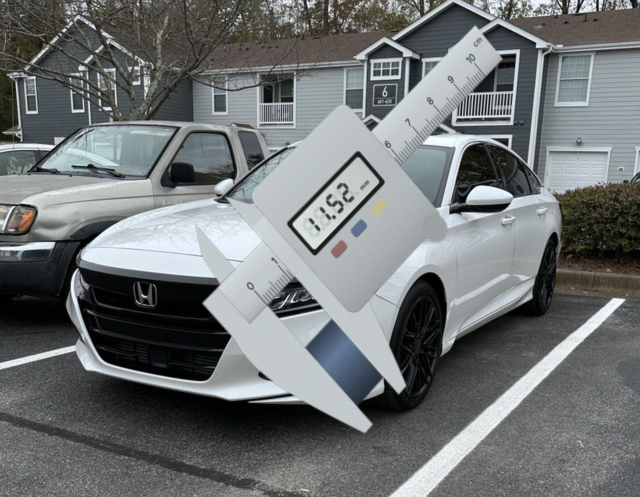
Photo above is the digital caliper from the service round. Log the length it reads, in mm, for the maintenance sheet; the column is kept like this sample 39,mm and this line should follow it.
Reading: 11.52,mm
